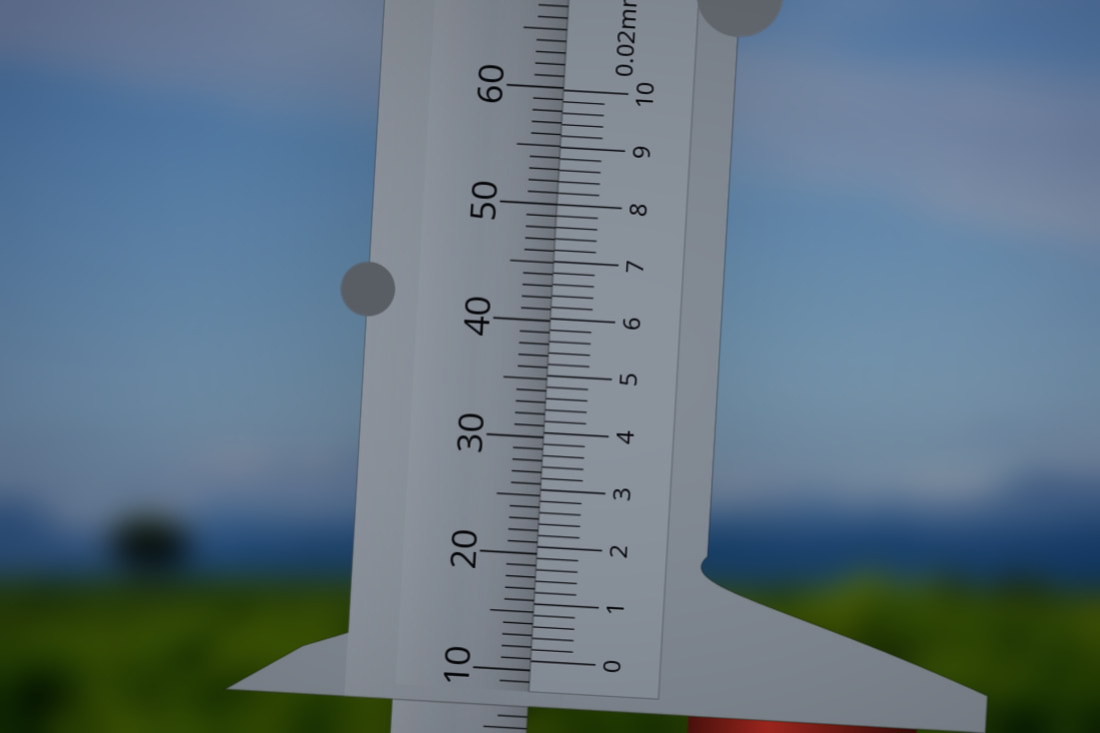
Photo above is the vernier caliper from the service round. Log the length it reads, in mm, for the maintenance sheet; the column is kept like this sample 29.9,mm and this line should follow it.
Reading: 10.8,mm
